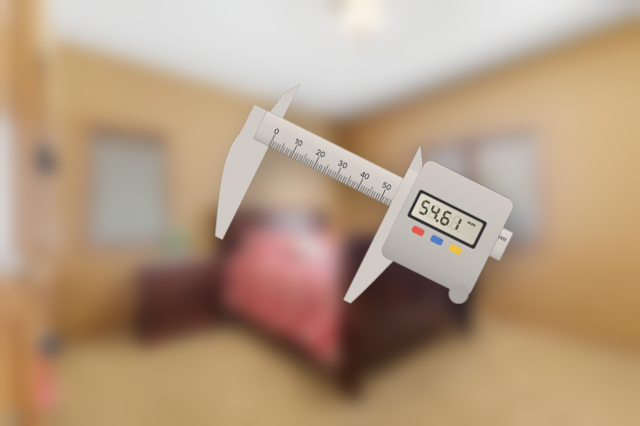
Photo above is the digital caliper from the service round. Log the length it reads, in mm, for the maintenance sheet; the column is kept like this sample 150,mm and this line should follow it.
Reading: 54.61,mm
